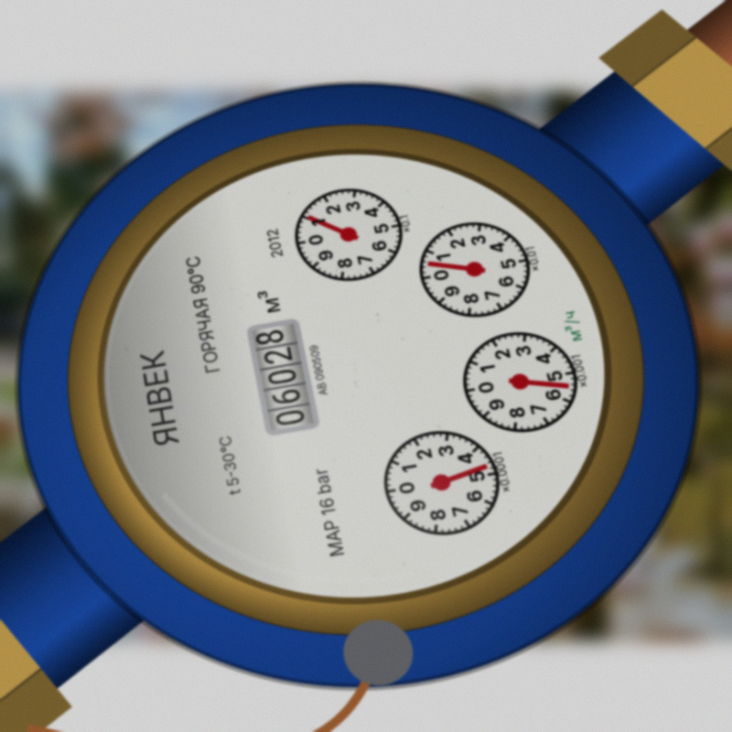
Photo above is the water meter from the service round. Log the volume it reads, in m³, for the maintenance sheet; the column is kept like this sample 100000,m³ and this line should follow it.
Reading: 6028.1054,m³
